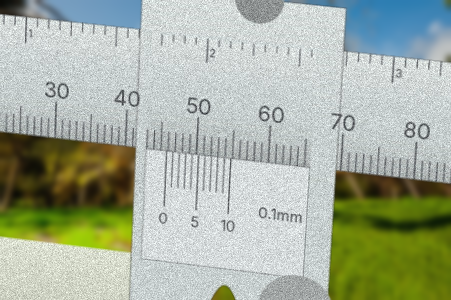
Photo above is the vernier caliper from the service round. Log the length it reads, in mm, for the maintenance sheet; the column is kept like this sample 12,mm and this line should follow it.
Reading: 45.8,mm
